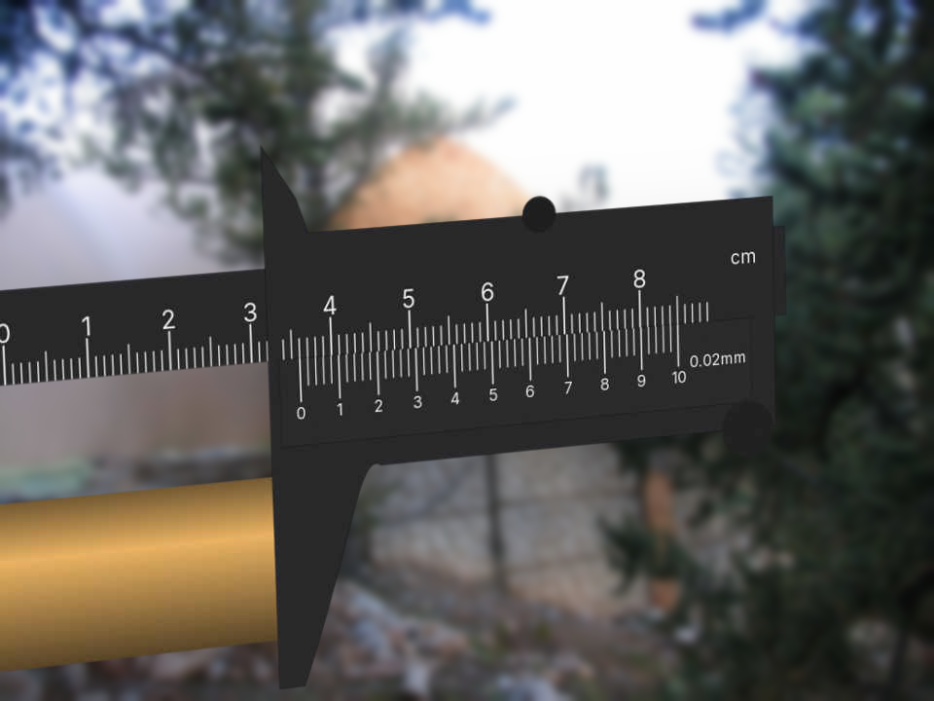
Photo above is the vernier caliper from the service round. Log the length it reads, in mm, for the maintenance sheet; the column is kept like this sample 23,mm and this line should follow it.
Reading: 36.0,mm
